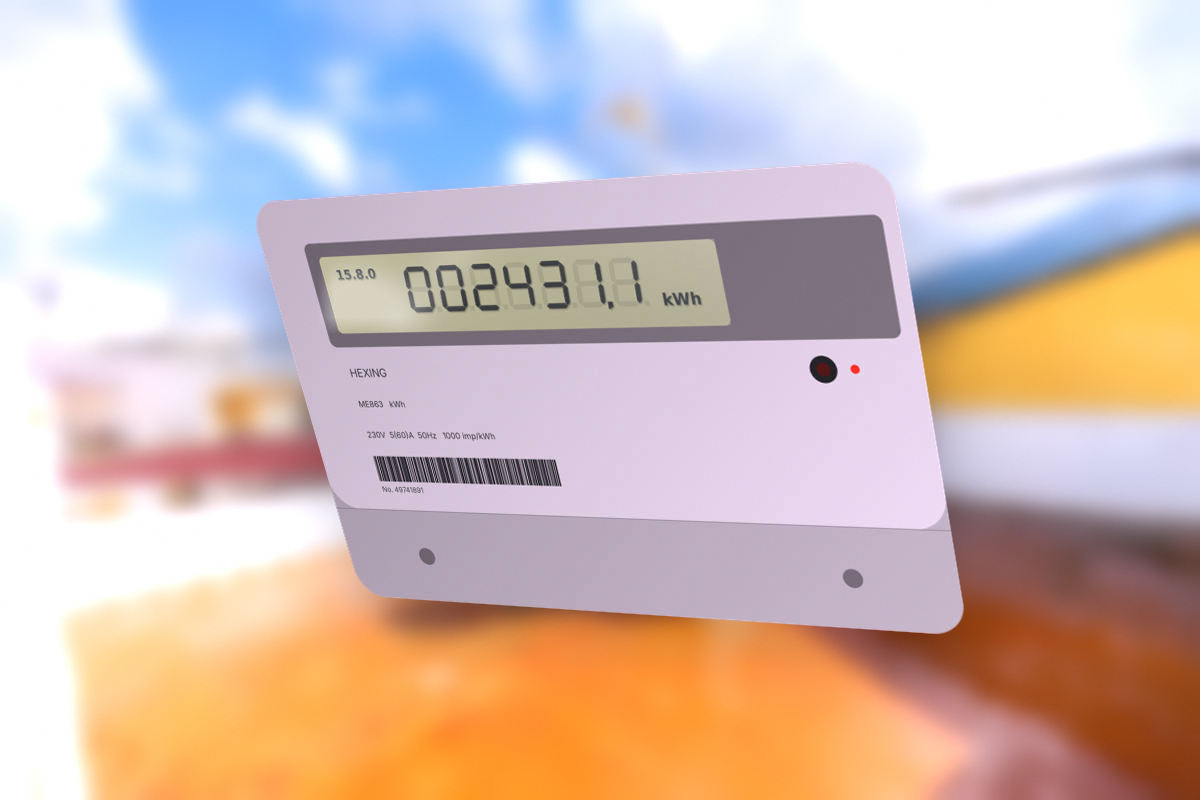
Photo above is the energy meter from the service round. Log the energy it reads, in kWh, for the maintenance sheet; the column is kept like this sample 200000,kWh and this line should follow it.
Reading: 2431.1,kWh
